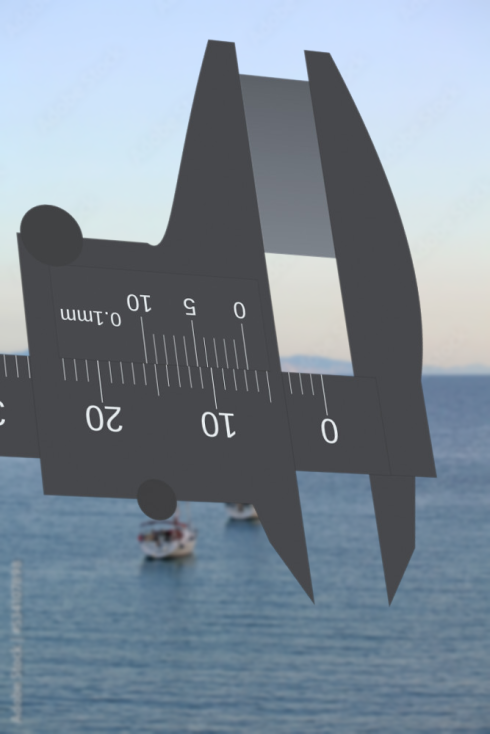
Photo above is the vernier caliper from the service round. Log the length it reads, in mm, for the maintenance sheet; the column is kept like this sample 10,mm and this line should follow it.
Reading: 6.7,mm
